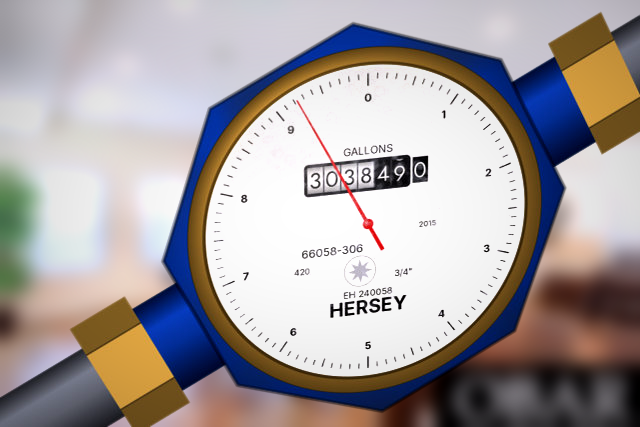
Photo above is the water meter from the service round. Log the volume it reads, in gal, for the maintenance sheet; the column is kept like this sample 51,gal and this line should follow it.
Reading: 3038489.2,gal
